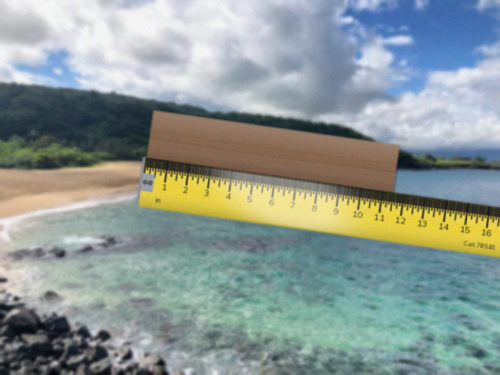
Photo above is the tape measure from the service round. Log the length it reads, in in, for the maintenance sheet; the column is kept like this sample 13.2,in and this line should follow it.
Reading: 11.5,in
